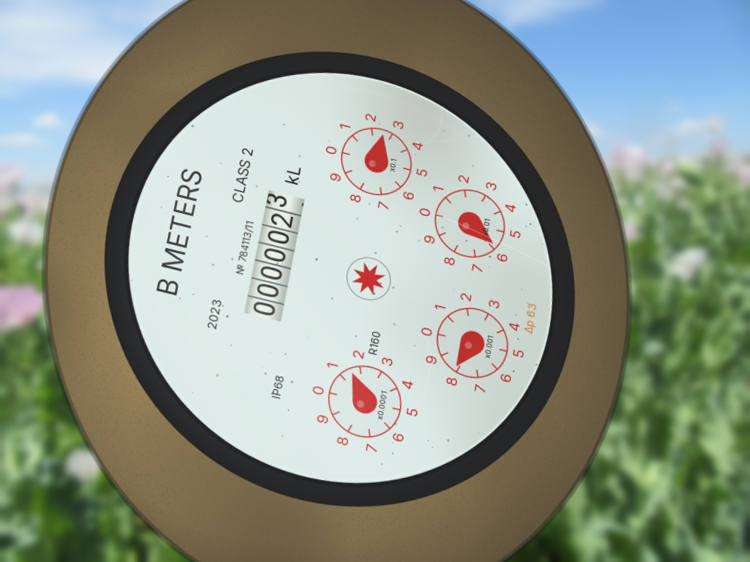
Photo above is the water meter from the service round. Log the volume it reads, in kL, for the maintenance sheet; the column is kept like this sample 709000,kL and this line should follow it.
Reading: 23.2581,kL
